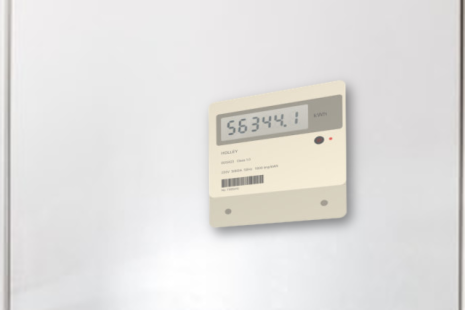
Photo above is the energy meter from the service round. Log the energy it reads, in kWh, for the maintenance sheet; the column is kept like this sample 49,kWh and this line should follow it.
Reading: 56344.1,kWh
